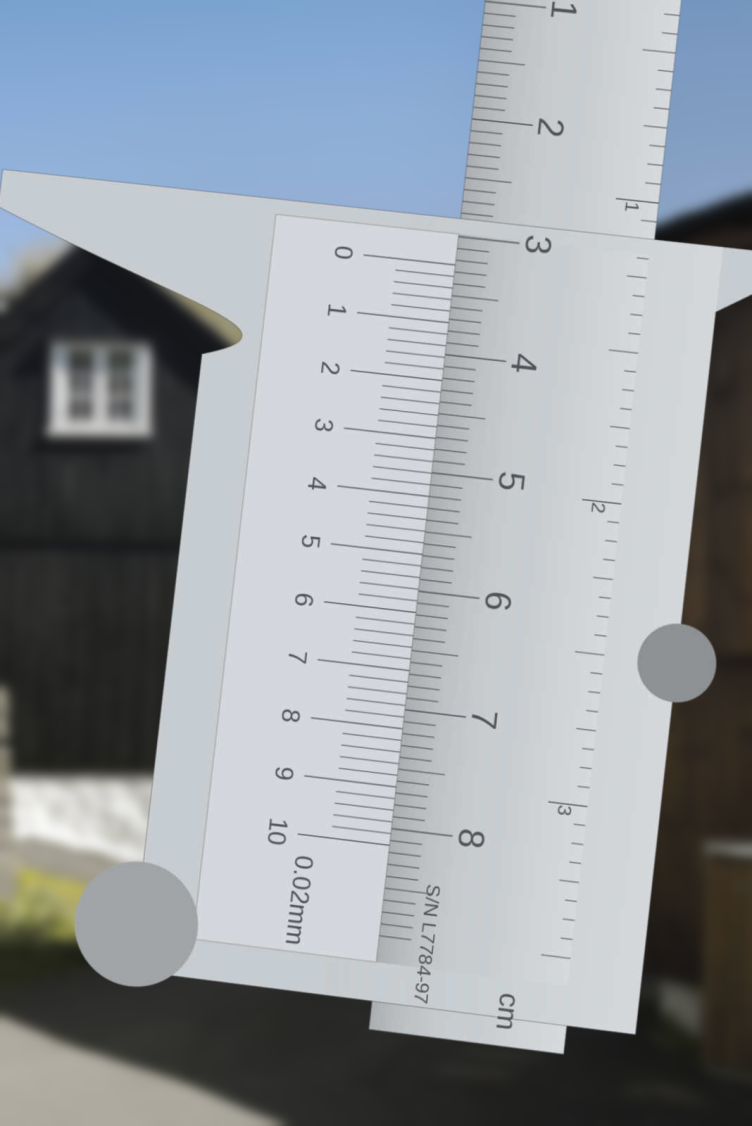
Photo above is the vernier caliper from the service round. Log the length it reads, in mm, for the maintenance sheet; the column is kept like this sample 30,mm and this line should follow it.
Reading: 32.4,mm
